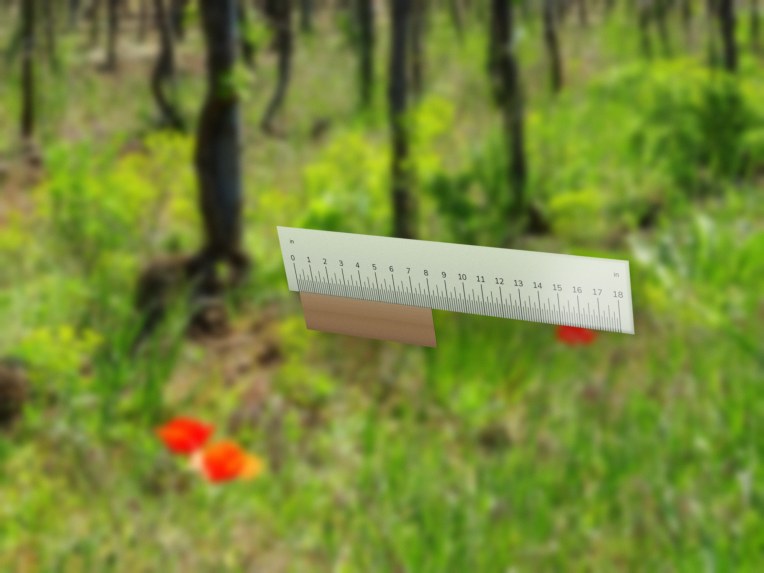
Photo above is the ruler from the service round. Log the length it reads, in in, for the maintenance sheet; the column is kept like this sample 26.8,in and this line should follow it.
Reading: 8,in
